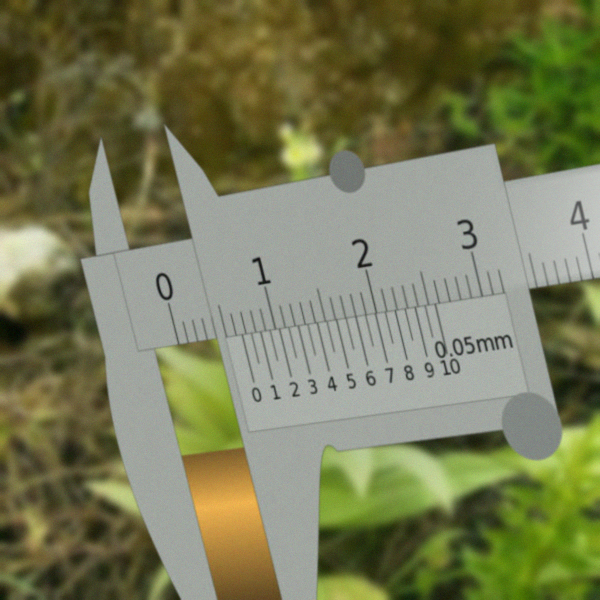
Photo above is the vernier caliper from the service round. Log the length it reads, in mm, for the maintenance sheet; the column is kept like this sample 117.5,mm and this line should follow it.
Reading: 6.6,mm
